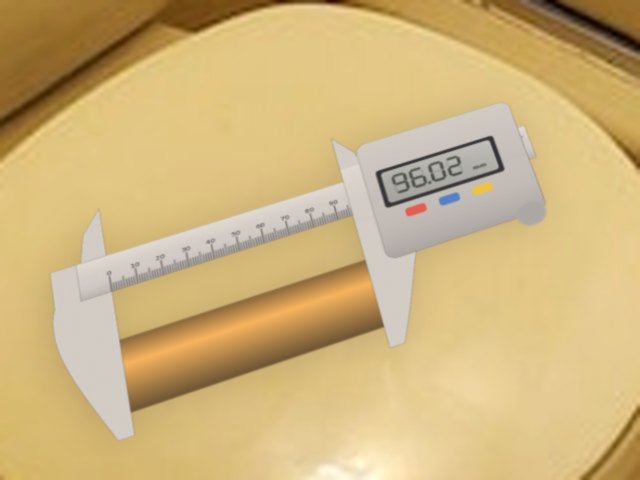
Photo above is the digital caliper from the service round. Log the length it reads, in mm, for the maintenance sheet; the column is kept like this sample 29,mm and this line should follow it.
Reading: 96.02,mm
